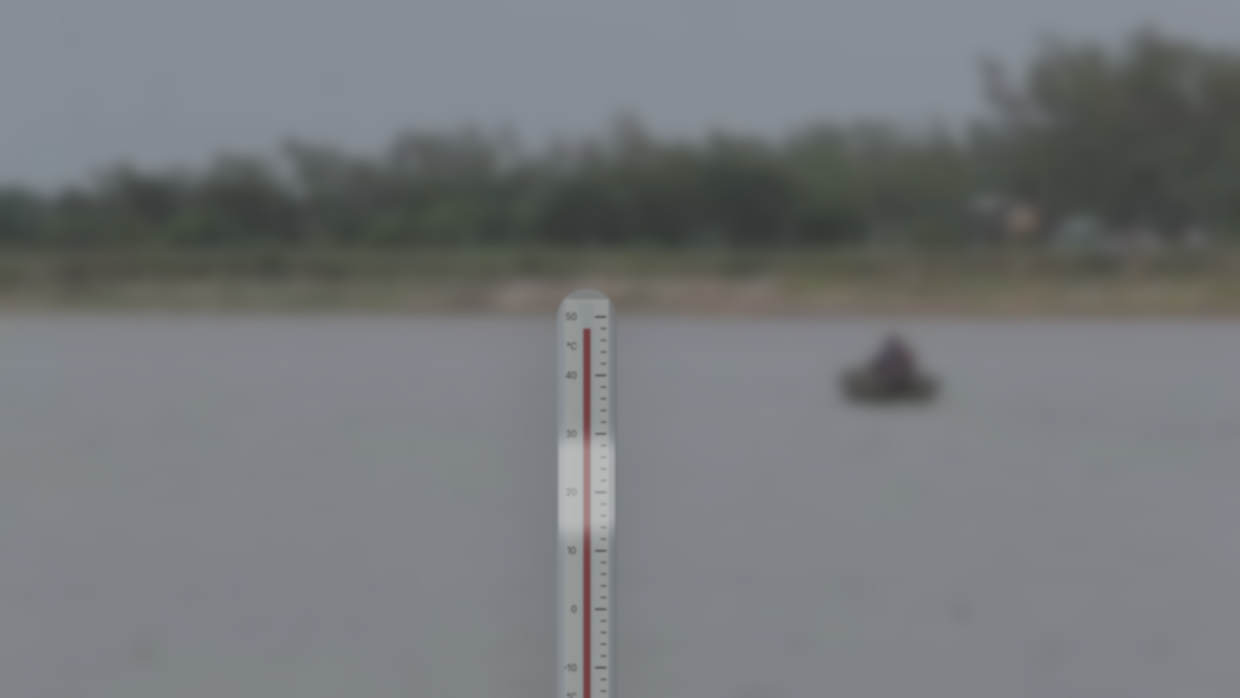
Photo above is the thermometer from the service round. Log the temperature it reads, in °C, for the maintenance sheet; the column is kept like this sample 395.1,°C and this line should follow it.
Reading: 48,°C
